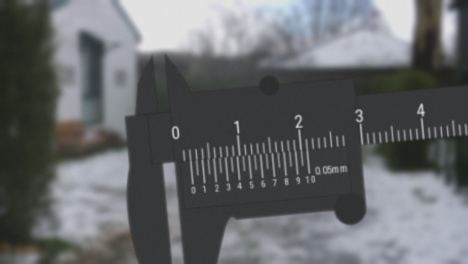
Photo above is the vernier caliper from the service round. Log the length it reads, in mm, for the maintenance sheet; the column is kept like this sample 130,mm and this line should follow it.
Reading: 2.0,mm
